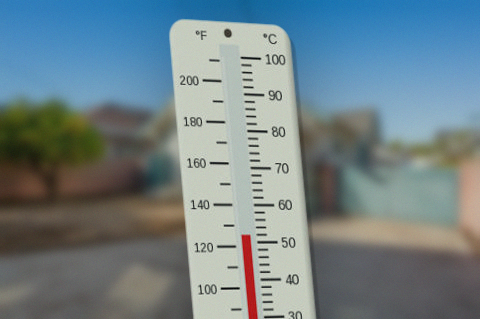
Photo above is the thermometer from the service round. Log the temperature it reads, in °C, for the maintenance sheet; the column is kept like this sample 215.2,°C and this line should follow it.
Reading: 52,°C
